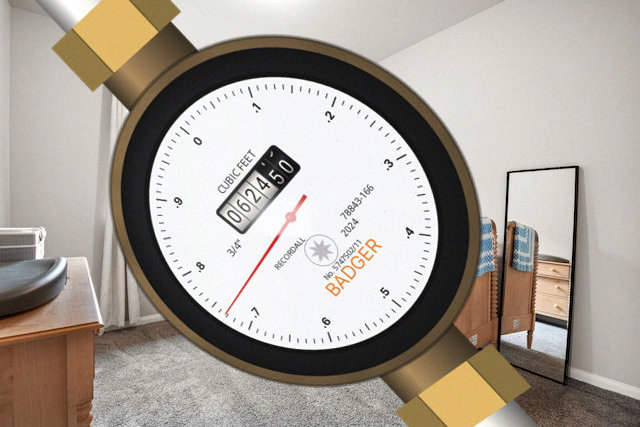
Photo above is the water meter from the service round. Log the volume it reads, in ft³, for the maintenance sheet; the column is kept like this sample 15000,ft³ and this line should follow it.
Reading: 62449.73,ft³
